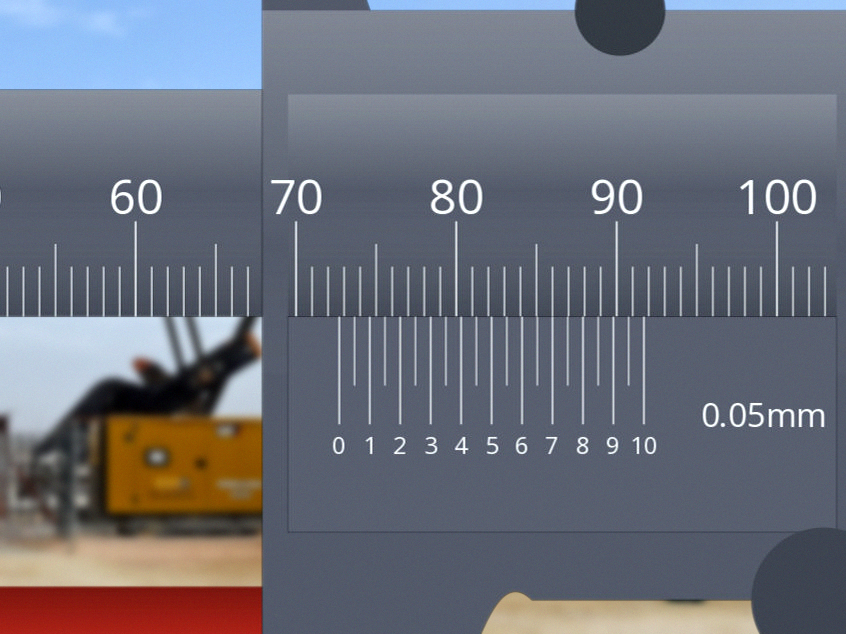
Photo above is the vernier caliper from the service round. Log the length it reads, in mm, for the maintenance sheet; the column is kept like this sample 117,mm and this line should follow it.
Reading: 72.7,mm
